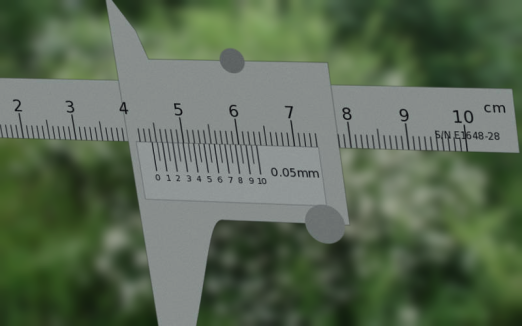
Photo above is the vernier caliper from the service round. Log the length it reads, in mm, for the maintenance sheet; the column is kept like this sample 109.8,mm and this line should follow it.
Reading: 44.2,mm
